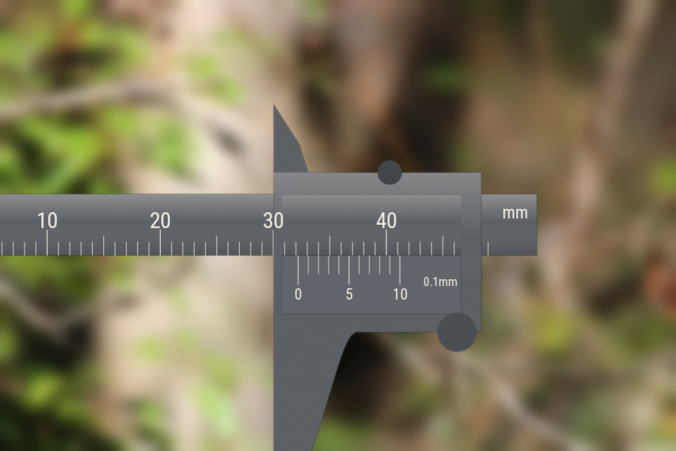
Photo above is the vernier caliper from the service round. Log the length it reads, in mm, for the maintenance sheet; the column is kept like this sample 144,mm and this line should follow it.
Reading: 32.2,mm
